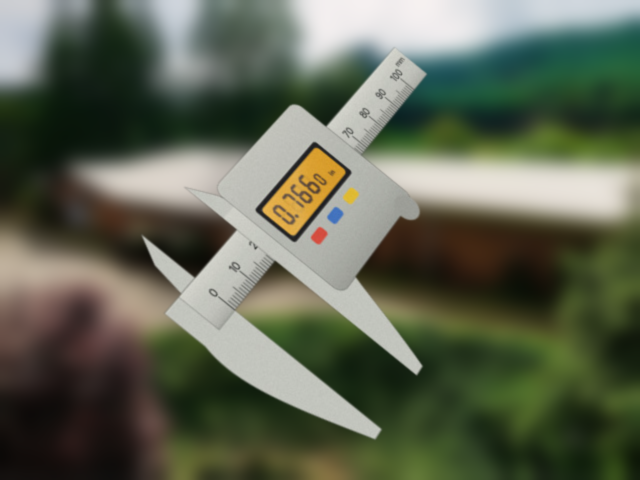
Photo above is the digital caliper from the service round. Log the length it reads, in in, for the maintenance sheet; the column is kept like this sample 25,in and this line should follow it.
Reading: 0.7660,in
